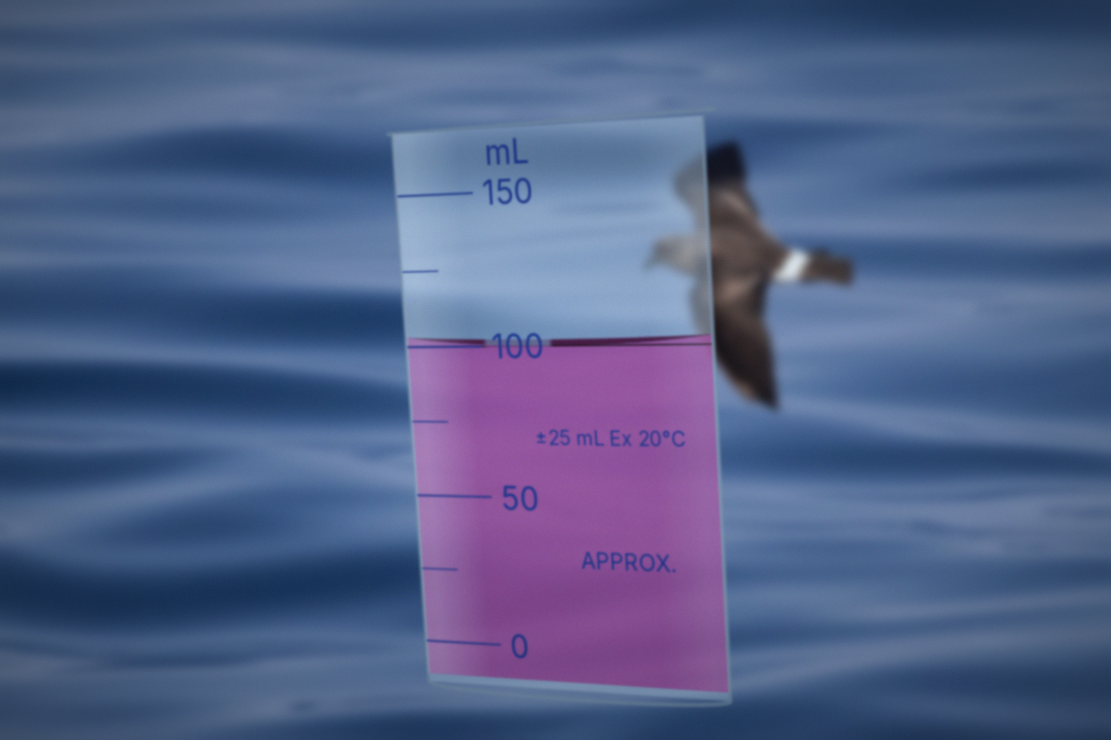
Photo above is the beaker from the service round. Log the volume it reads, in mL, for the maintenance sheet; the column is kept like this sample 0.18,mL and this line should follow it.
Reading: 100,mL
